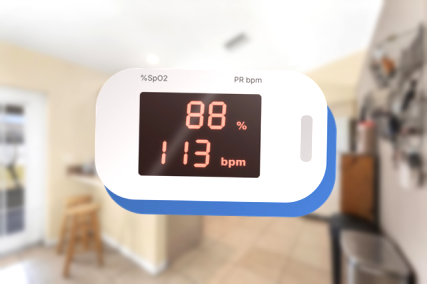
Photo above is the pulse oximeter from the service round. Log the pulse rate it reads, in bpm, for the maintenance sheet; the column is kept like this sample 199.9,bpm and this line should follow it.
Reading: 113,bpm
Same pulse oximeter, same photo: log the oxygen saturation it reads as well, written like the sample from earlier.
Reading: 88,%
